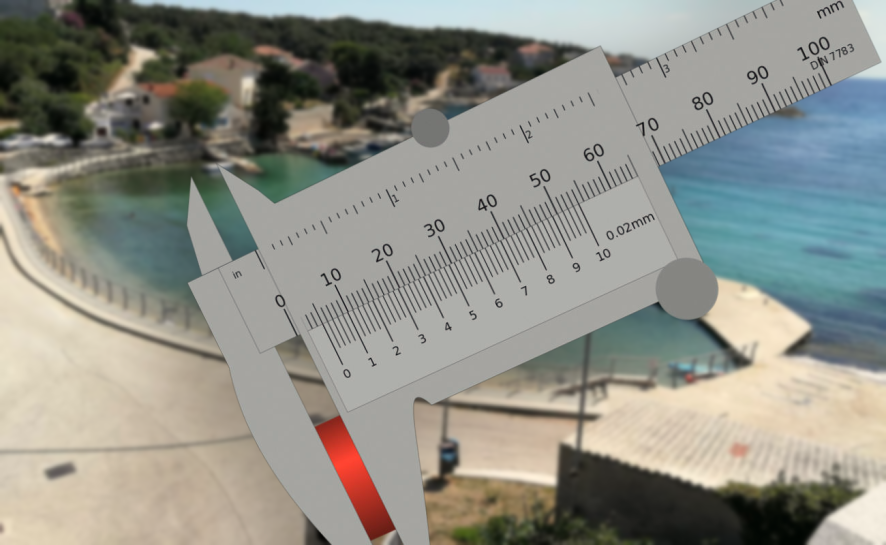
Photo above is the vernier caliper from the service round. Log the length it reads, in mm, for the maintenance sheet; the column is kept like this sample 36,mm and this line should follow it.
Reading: 5.0,mm
